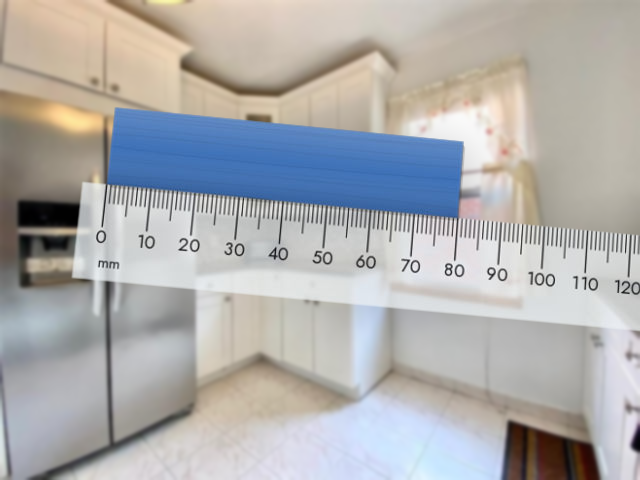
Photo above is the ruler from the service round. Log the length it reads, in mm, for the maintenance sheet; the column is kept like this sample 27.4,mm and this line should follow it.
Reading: 80,mm
